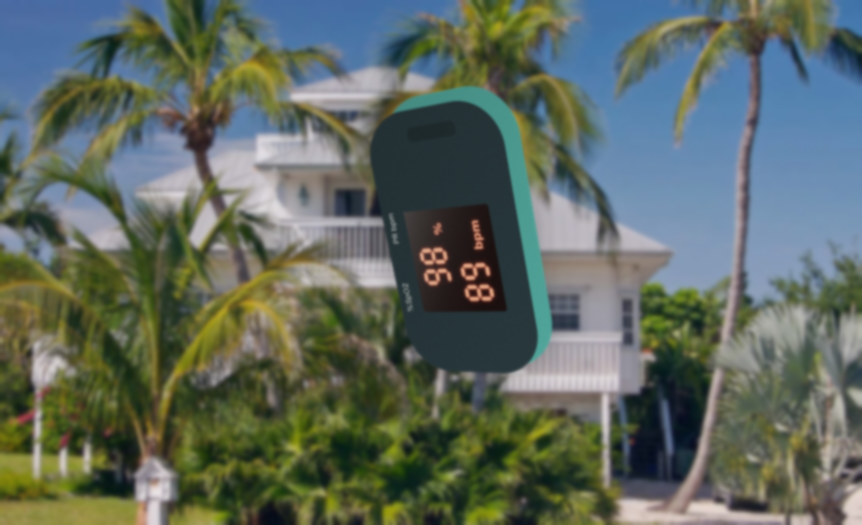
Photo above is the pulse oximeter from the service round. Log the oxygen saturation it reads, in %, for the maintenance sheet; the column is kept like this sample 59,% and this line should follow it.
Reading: 98,%
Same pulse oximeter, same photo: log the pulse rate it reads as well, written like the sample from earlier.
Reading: 89,bpm
